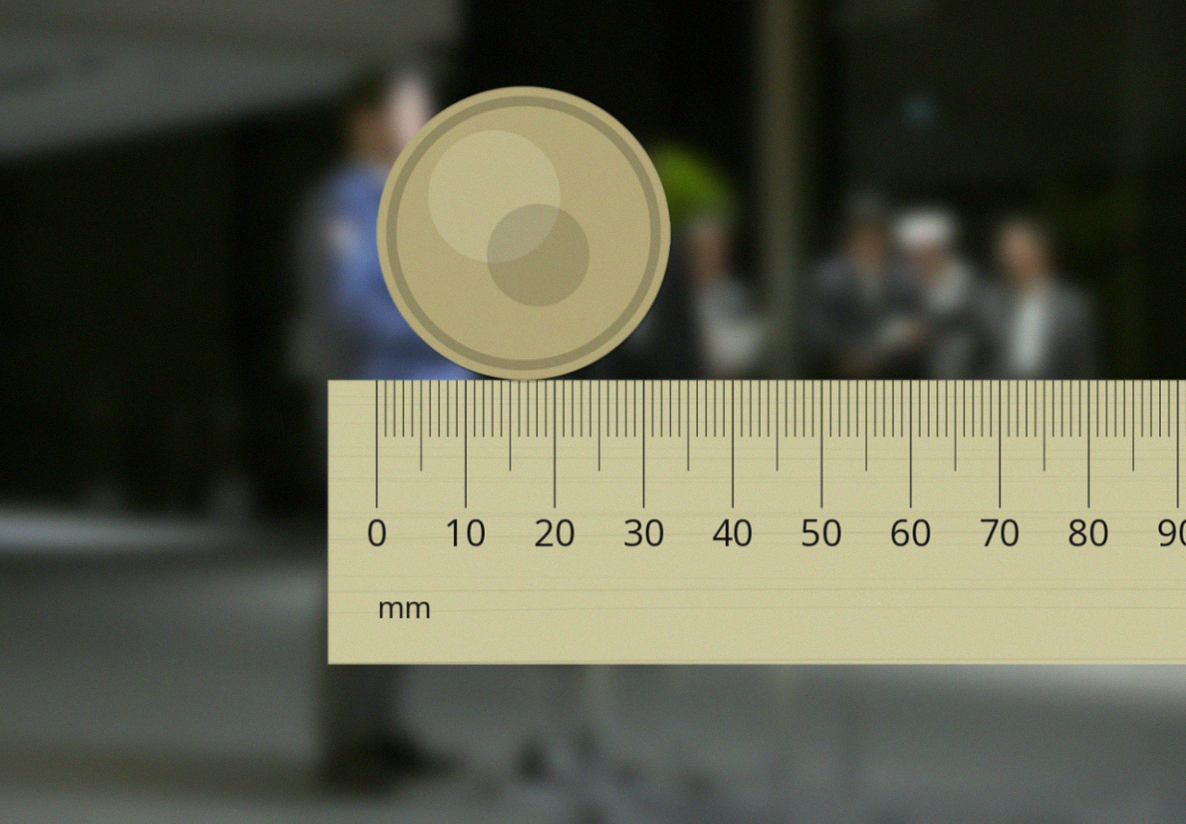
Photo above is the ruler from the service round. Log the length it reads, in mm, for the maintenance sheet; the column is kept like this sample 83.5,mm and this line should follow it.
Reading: 33,mm
